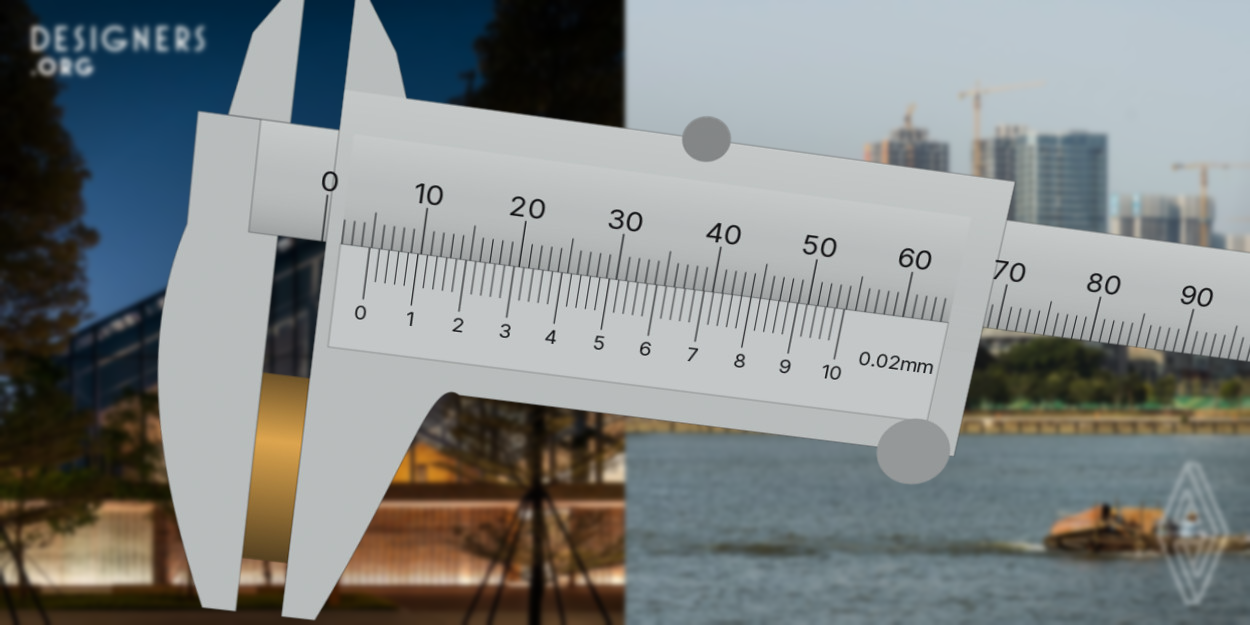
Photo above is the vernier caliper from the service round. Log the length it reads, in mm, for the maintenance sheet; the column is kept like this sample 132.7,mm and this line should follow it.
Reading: 4.8,mm
